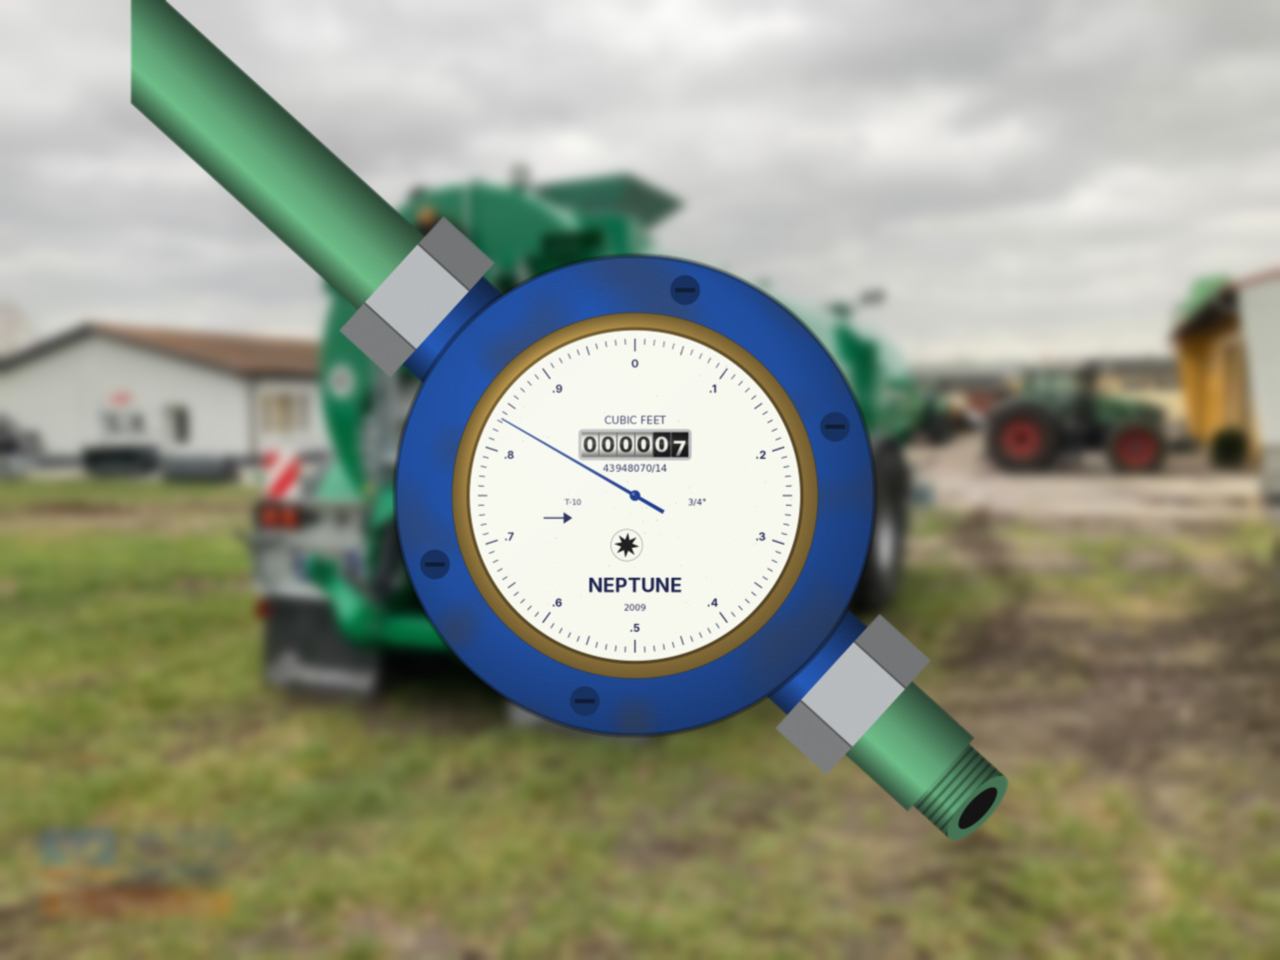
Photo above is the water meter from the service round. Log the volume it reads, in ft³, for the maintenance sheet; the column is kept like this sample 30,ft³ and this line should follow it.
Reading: 6.83,ft³
